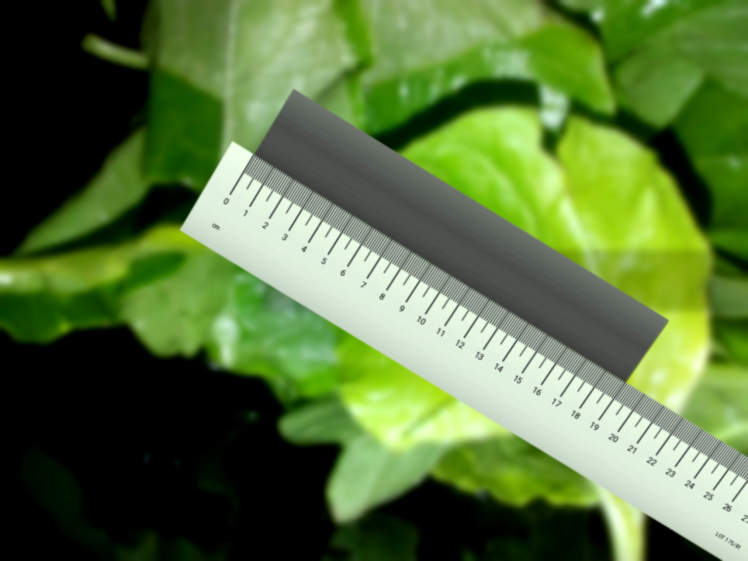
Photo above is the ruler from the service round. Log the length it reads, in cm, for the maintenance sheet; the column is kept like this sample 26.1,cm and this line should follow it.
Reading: 19,cm
